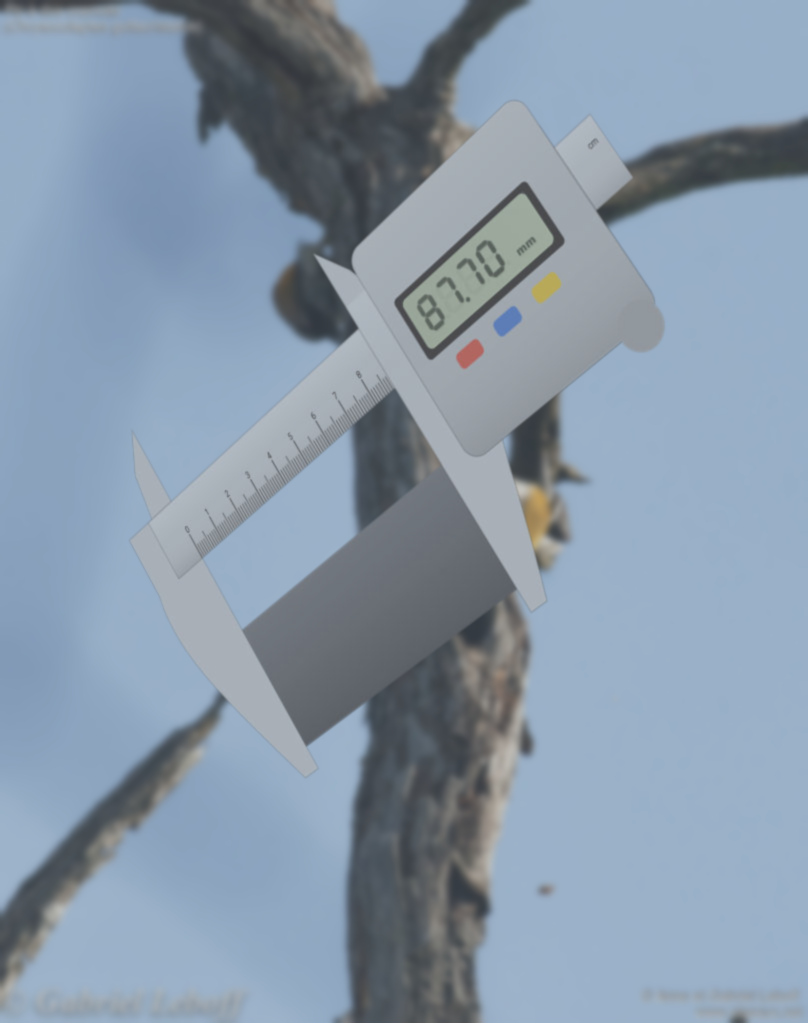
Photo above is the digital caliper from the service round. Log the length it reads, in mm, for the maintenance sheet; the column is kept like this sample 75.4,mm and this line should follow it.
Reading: 87.70,mm
